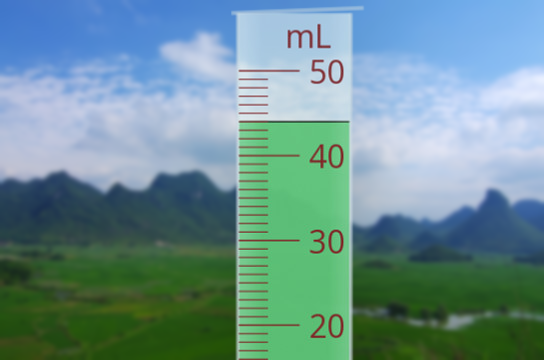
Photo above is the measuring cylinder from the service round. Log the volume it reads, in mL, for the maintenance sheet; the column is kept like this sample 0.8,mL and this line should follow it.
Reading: 44,mL
